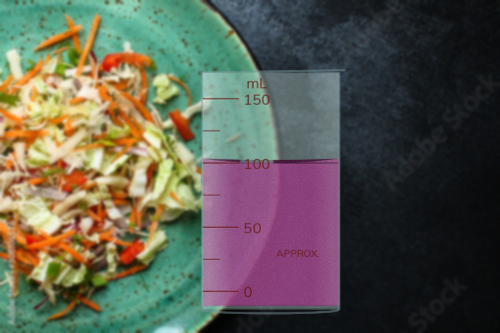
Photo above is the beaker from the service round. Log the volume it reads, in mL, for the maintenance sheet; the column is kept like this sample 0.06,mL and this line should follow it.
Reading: 100,mL
